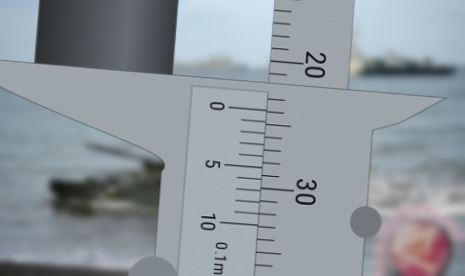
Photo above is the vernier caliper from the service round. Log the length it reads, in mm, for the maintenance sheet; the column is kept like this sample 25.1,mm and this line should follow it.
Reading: 23.9,mm
